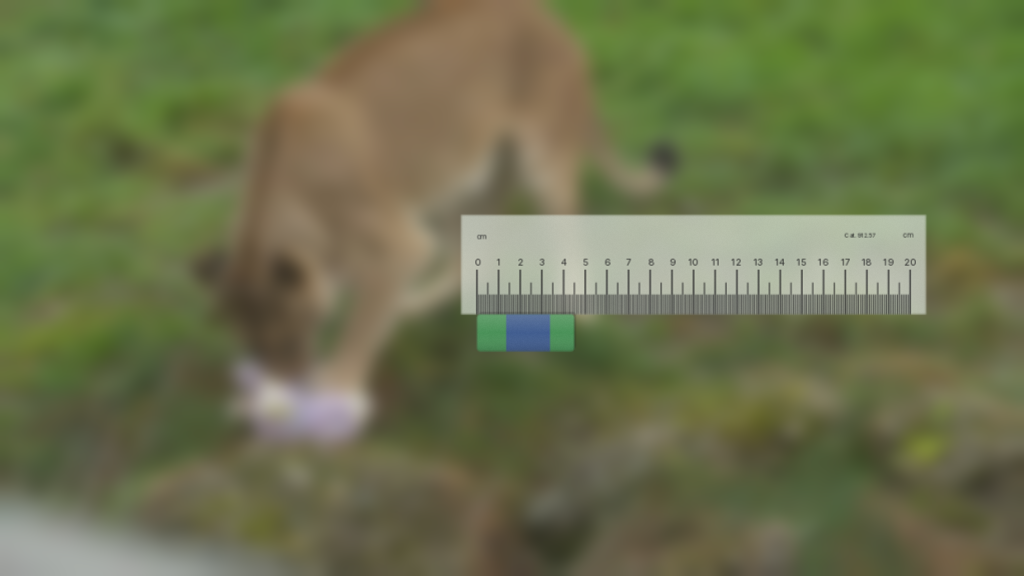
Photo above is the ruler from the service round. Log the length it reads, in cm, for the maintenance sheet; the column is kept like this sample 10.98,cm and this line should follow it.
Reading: 4.5,cm
